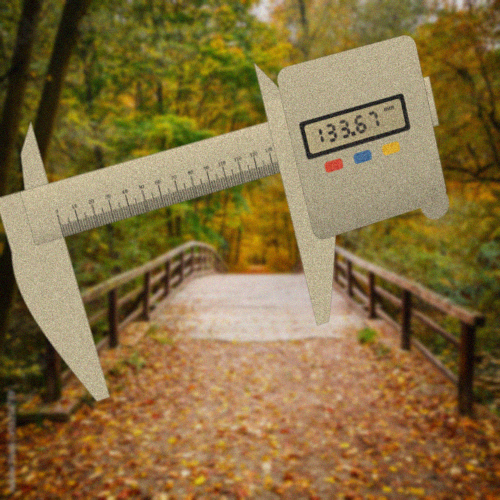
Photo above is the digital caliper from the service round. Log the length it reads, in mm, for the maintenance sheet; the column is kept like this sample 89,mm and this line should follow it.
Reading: 133.67,mm
